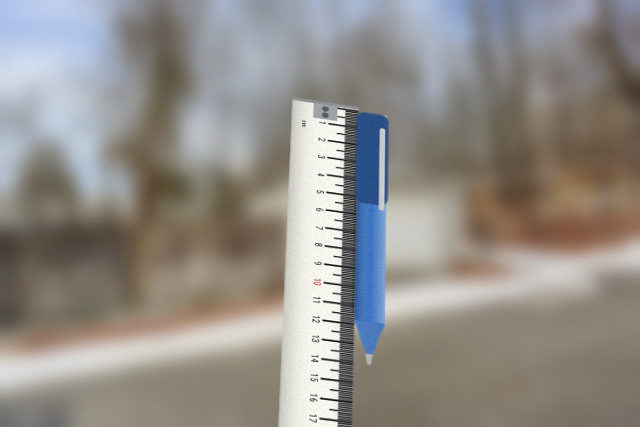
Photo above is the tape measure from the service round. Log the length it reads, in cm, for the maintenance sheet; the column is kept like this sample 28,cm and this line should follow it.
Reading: 14,cm
